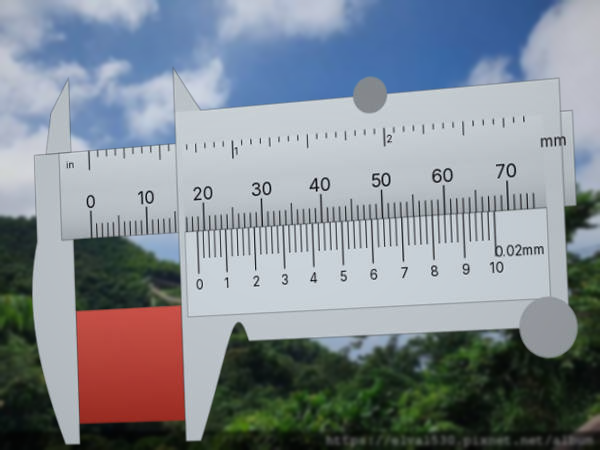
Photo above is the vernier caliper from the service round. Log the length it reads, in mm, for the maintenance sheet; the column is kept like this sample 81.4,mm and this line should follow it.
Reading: 18.8,mm
